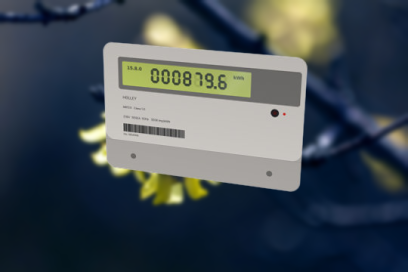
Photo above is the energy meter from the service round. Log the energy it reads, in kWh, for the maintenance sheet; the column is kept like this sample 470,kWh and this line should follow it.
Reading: 879.6,kWh
